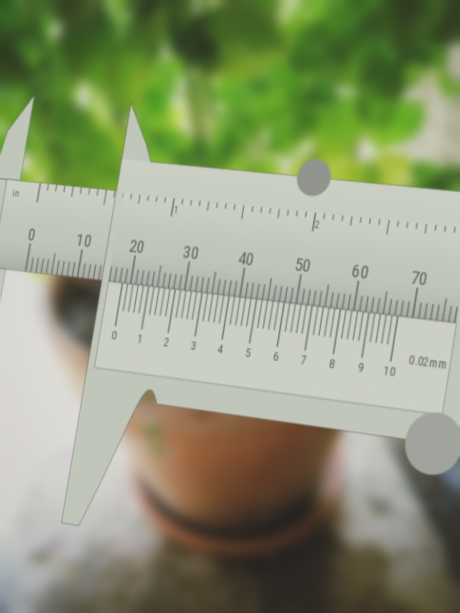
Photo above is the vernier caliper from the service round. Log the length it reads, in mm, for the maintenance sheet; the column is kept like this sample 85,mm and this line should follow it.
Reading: 18.5,mm
